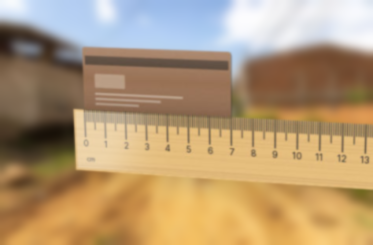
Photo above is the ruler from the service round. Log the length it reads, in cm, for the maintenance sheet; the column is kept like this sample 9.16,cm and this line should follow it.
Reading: 7,cm
